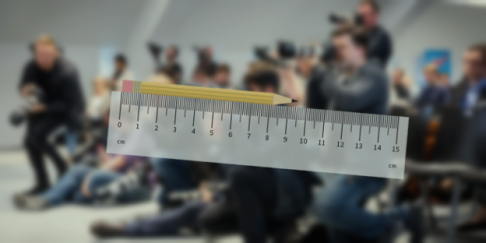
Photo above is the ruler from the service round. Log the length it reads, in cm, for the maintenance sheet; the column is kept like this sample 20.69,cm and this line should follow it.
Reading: 9.5,cm
